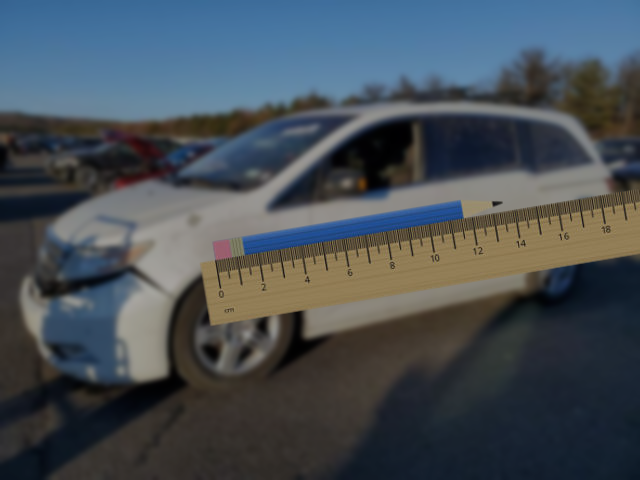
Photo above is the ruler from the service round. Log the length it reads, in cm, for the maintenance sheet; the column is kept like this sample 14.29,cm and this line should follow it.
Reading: 13.5,cm
